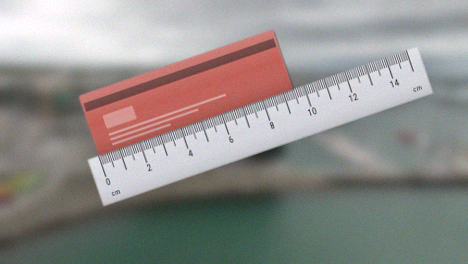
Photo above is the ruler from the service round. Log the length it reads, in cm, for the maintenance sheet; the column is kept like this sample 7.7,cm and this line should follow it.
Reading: 9.5,cm
